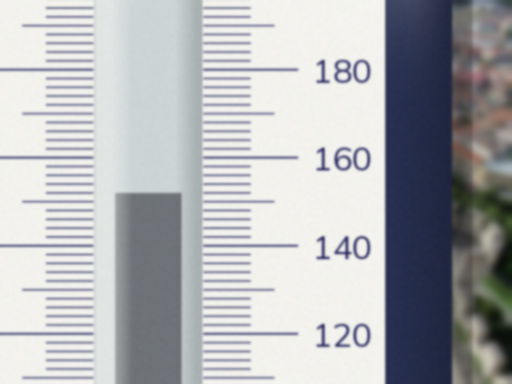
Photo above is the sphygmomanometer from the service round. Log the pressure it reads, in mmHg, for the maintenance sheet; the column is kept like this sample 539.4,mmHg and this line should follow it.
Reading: 152,mmHg
